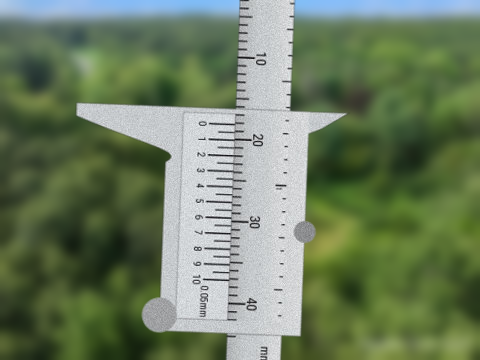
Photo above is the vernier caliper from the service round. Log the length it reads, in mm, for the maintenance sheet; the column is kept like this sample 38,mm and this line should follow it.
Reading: 18.2,mm
